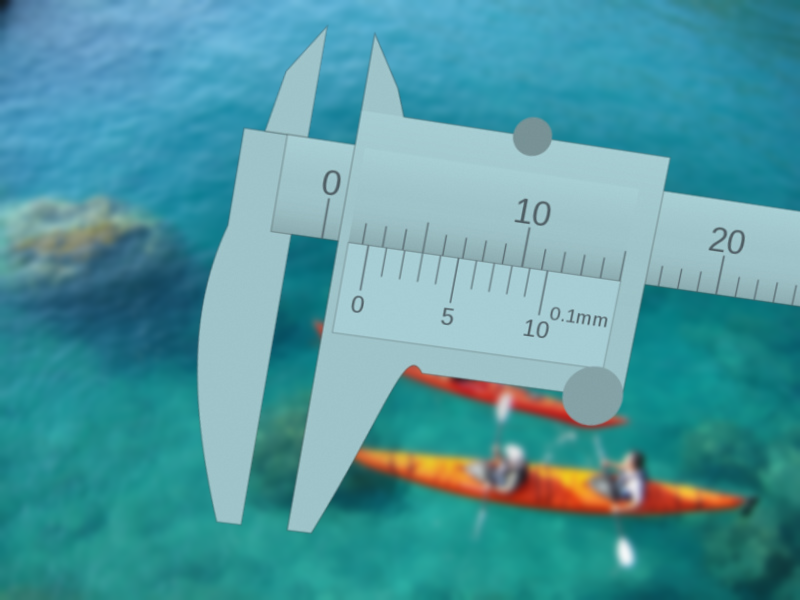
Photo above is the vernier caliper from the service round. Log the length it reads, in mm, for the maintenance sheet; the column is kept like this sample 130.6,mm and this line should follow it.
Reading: 2.3,mm
